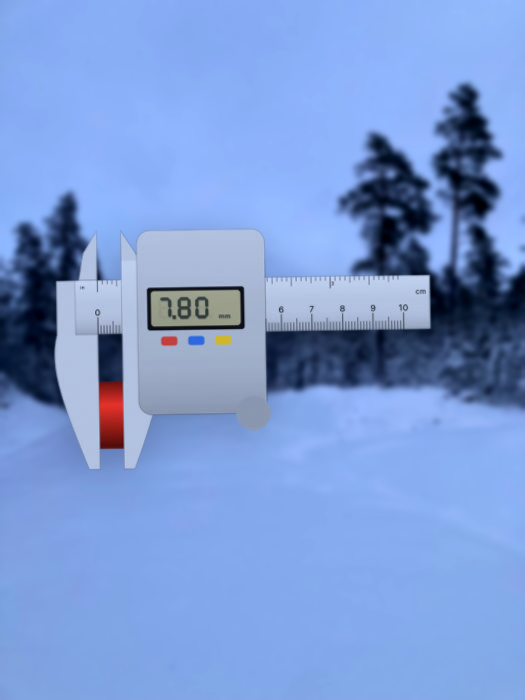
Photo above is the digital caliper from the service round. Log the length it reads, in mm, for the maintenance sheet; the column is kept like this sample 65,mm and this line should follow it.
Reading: 7.80,mm
